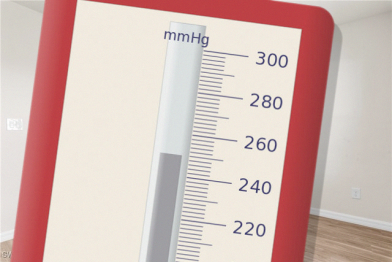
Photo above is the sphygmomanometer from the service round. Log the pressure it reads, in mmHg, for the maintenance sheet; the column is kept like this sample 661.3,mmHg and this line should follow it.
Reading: 250,mmHg
